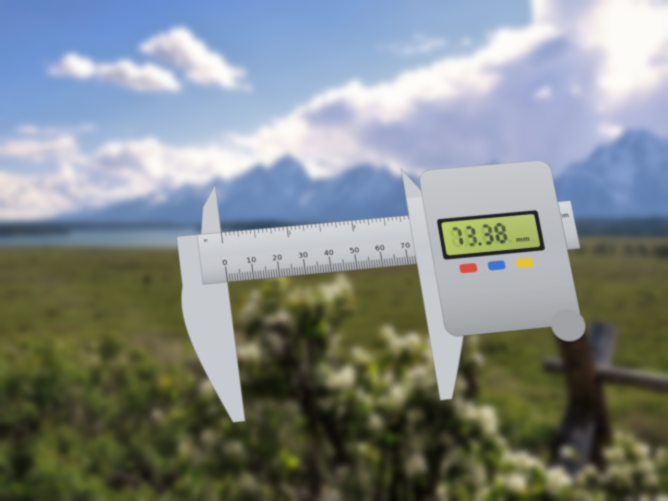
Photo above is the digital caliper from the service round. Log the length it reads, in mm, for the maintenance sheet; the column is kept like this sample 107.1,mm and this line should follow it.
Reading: 73.38,mm
